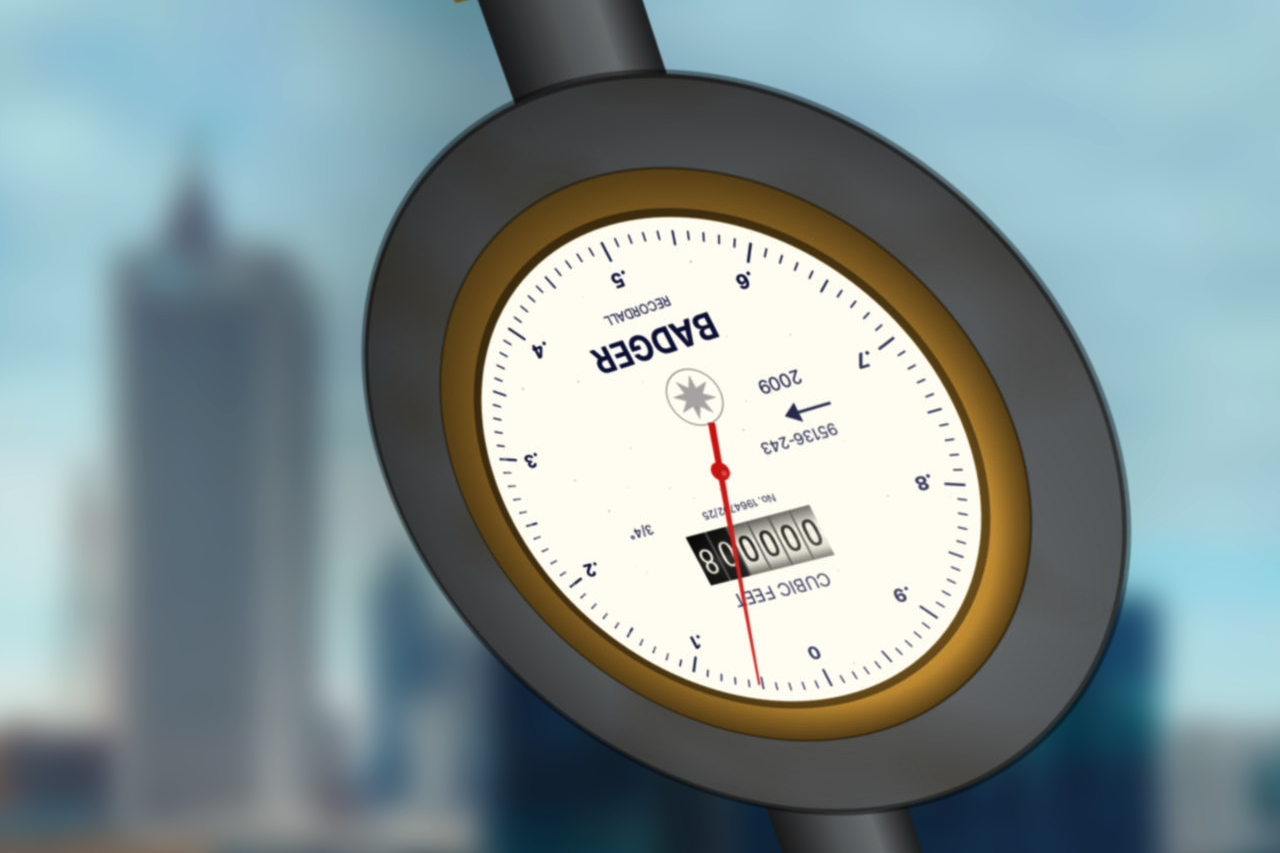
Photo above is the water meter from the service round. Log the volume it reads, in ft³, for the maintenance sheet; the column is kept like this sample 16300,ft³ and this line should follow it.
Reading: 8.05,ft³
